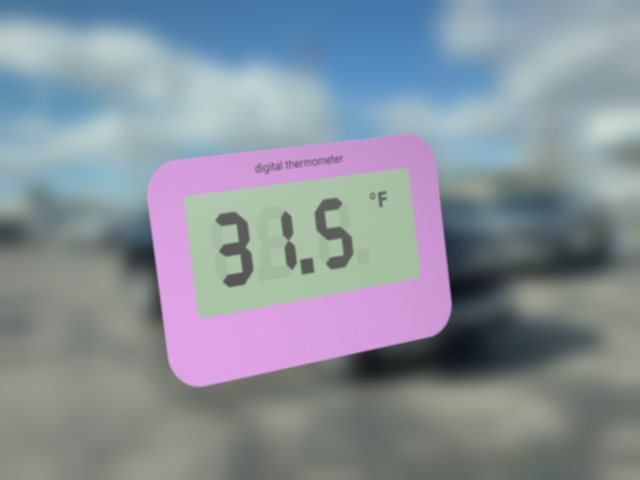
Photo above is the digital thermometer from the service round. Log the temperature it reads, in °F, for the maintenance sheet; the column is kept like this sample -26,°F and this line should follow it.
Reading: 31.5,°F
